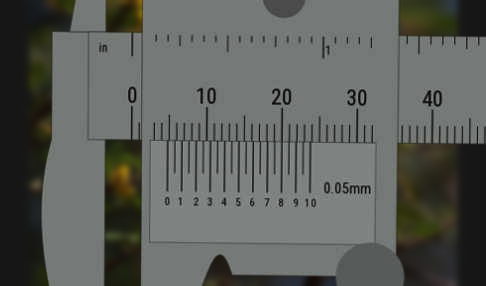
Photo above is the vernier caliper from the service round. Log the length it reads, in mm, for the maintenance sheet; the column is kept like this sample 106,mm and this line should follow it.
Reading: 4.8,mm
